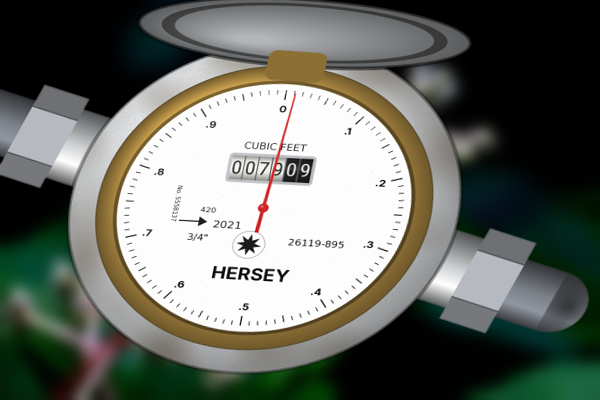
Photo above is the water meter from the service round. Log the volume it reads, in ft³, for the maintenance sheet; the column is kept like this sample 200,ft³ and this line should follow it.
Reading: 7909.01,ft³
